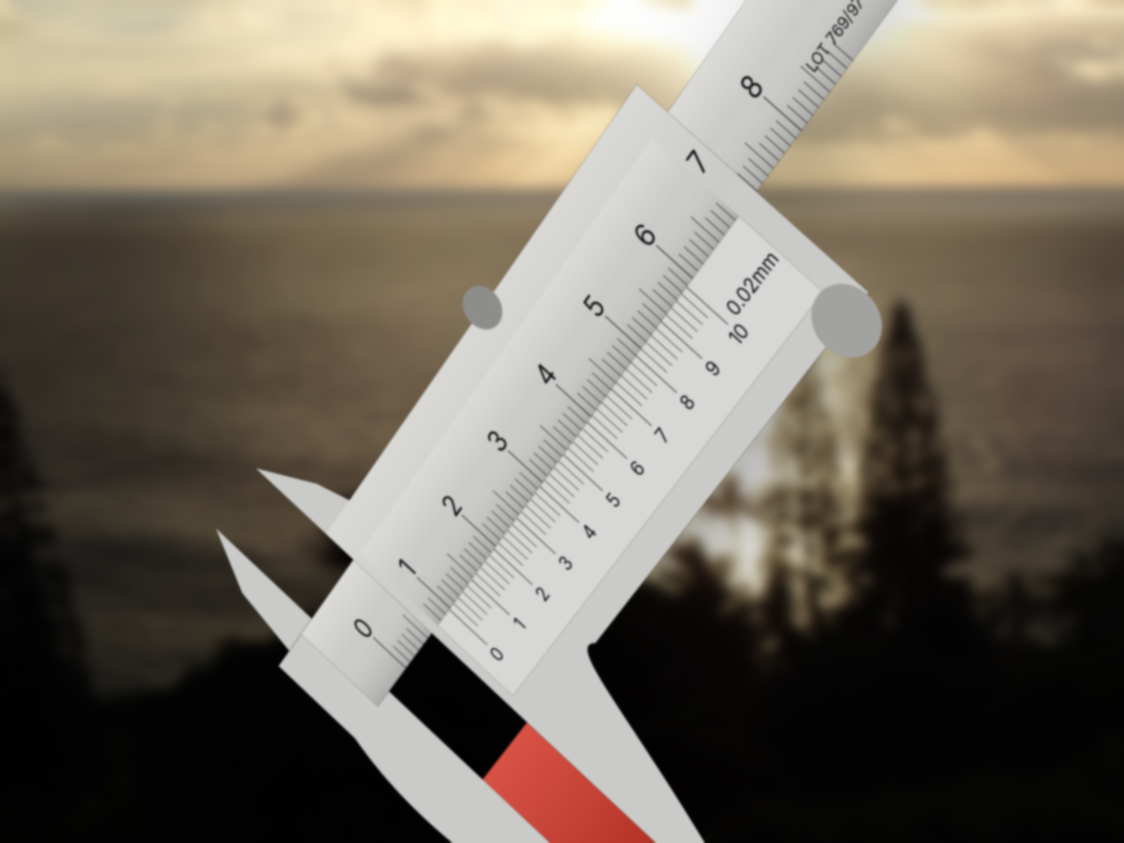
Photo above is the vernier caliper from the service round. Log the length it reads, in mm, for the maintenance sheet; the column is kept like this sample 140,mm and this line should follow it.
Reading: 9.8,mm
